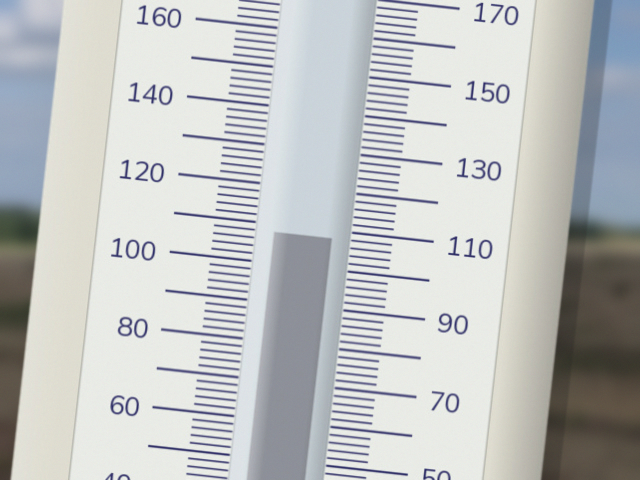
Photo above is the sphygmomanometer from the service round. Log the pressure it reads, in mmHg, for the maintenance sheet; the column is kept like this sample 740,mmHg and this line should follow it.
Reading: 108,mmHg
